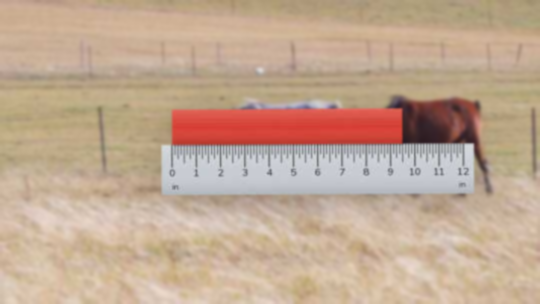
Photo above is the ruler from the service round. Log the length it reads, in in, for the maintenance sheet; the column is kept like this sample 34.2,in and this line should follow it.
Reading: 9.5,in
